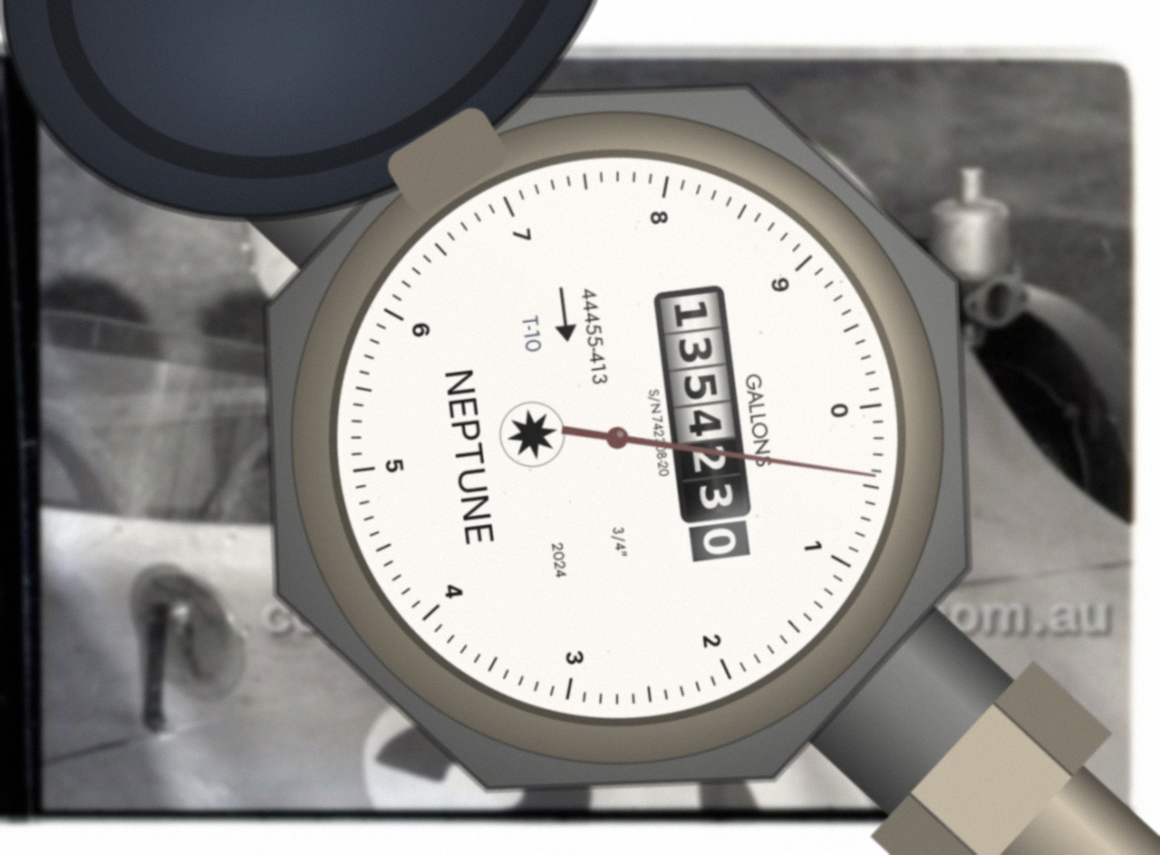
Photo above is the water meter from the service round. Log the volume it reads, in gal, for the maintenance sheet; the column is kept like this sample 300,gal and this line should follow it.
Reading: 1354230.4,gal
